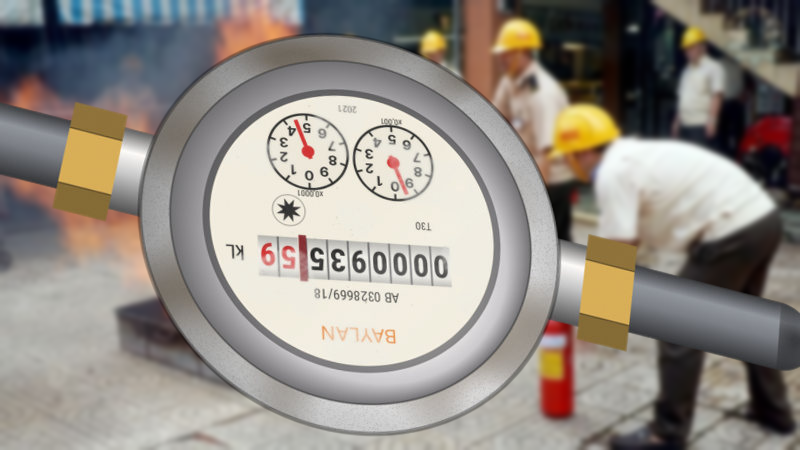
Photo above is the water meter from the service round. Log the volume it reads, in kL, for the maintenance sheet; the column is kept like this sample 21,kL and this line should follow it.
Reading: 935.5894,kL
